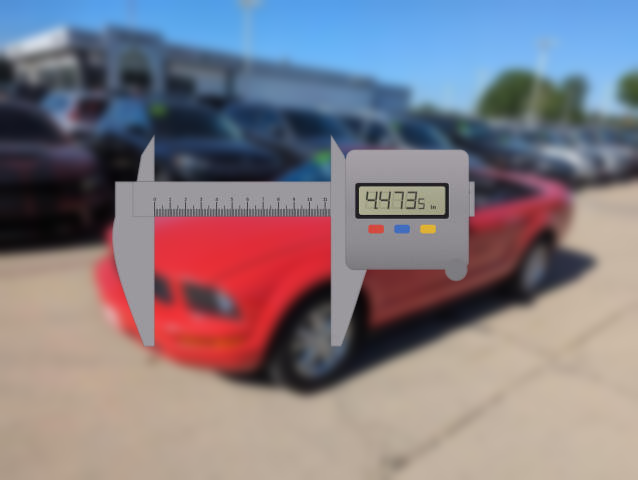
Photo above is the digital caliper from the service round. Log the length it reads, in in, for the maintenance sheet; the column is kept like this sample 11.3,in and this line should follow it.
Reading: 4.4735,in
